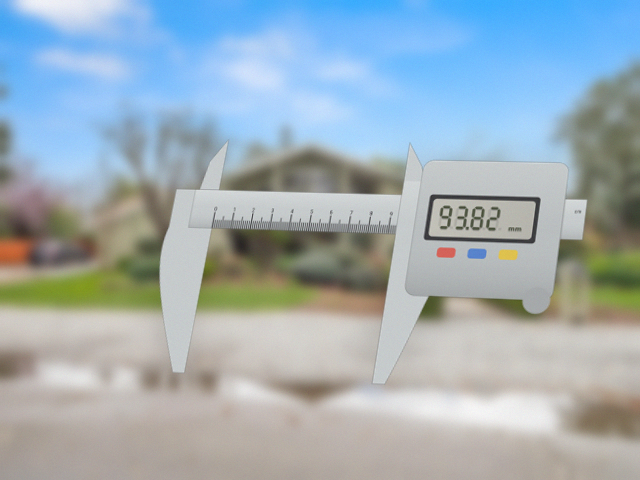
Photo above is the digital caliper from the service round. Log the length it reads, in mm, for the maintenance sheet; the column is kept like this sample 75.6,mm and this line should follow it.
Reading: 93.82,mm
